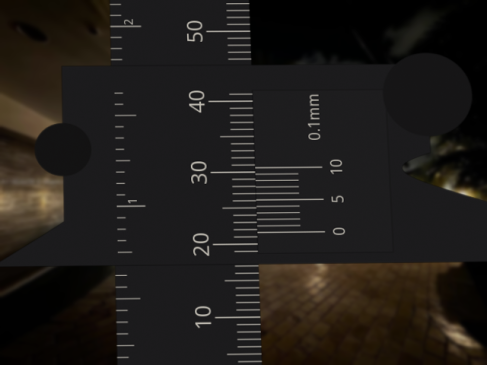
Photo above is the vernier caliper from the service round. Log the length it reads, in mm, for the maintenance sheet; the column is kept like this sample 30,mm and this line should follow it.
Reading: 21.6,mm
